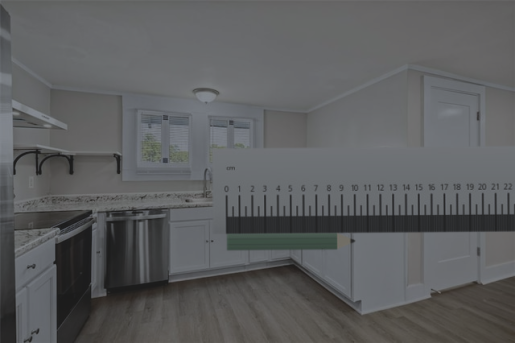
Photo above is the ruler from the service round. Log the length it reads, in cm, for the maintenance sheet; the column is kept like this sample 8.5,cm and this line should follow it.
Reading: 10,cm
